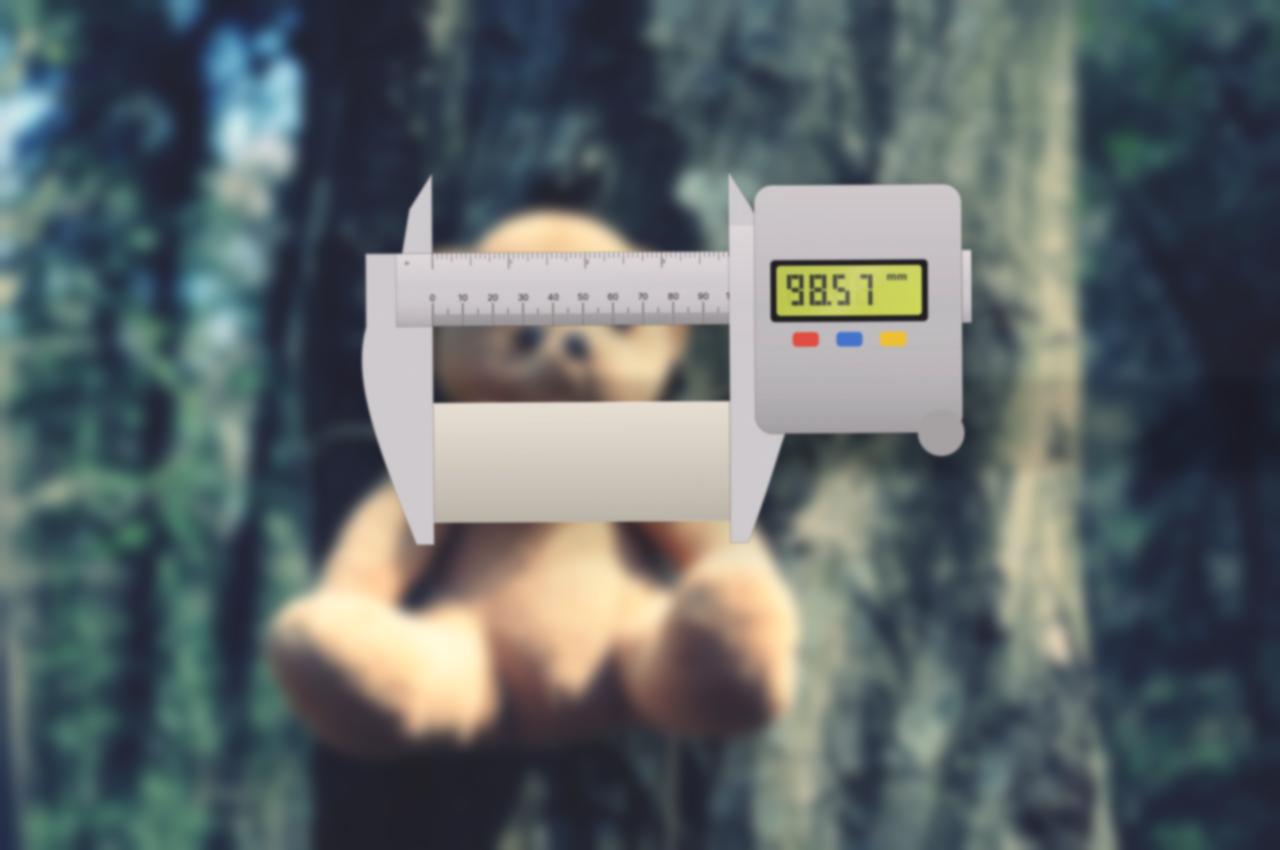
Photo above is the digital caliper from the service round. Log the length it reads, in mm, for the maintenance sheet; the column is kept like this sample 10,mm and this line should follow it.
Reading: 98.57,mm
